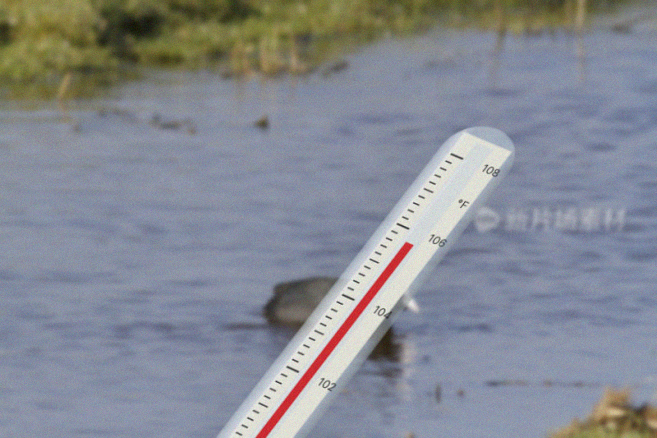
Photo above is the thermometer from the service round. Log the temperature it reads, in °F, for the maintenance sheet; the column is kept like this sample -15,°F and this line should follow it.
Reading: 105.7,°F
